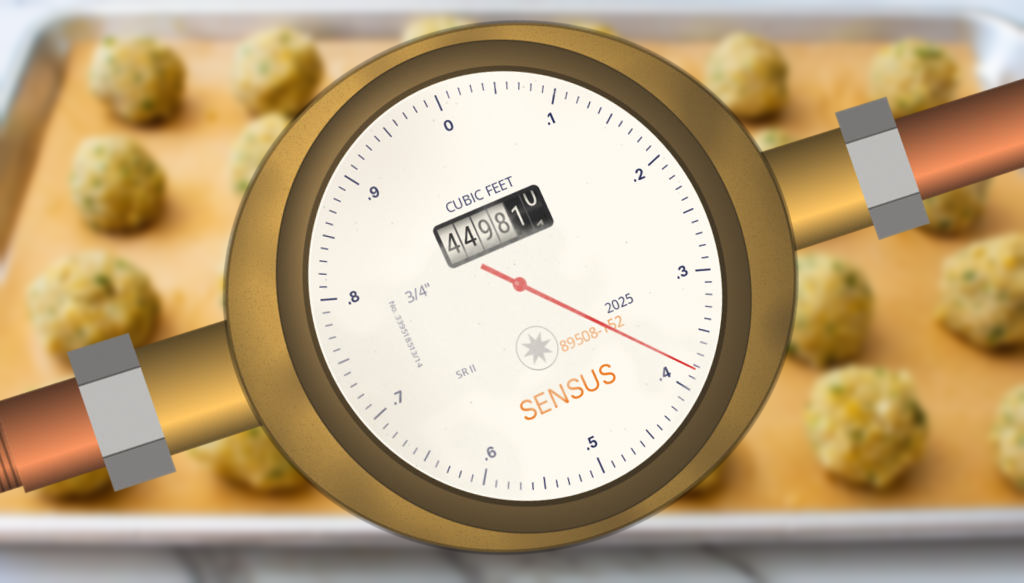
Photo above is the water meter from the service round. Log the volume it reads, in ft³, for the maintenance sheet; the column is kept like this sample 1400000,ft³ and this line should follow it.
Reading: 449810.38,ft³
